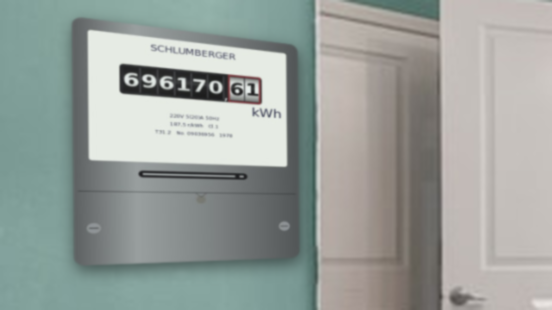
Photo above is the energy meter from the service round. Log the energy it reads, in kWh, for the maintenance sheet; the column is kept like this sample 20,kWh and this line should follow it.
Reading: 696170.61,kWh
